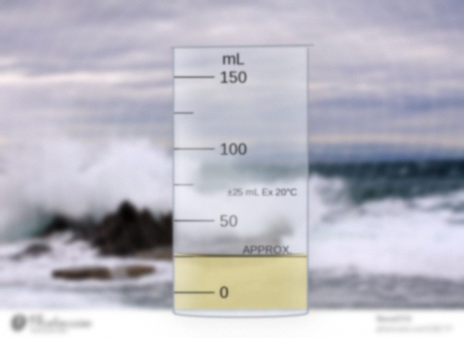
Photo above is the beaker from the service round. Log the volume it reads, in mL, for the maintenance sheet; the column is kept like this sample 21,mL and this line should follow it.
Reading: 25,mL
